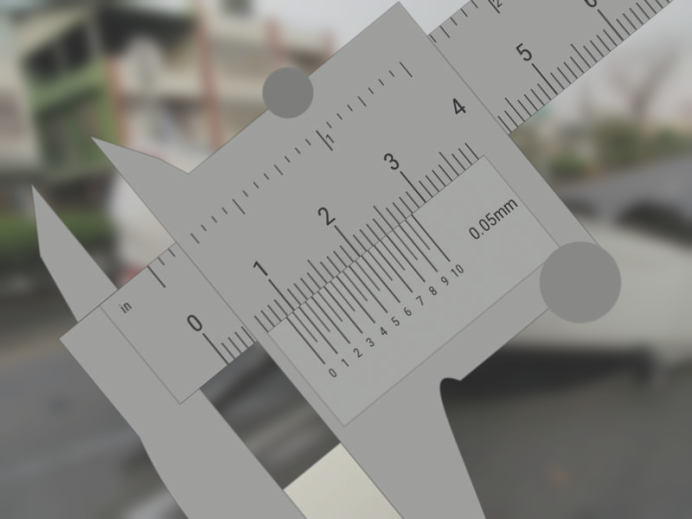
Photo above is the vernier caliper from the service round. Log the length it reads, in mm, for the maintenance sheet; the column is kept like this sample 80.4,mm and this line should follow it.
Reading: 8.8,mm
